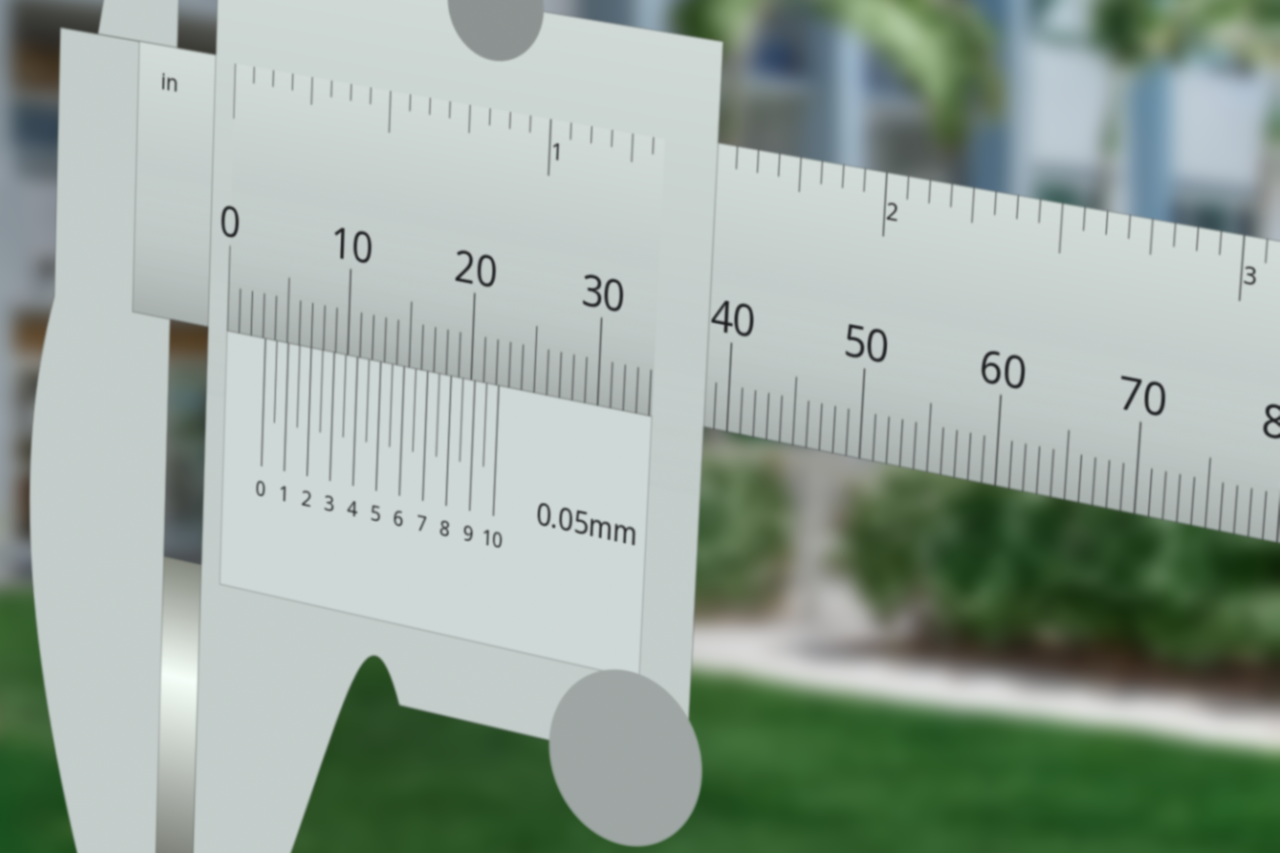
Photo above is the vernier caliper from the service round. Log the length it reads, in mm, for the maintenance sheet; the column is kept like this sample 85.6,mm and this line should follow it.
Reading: 3.2,mm
